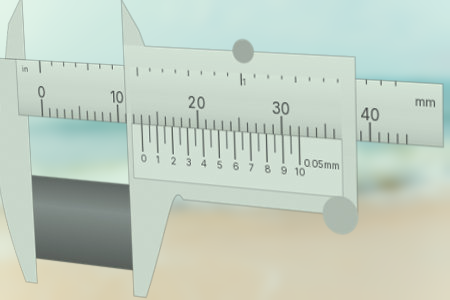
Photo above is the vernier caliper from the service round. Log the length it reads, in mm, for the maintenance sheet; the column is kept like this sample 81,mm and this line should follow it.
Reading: 13.0,mm
